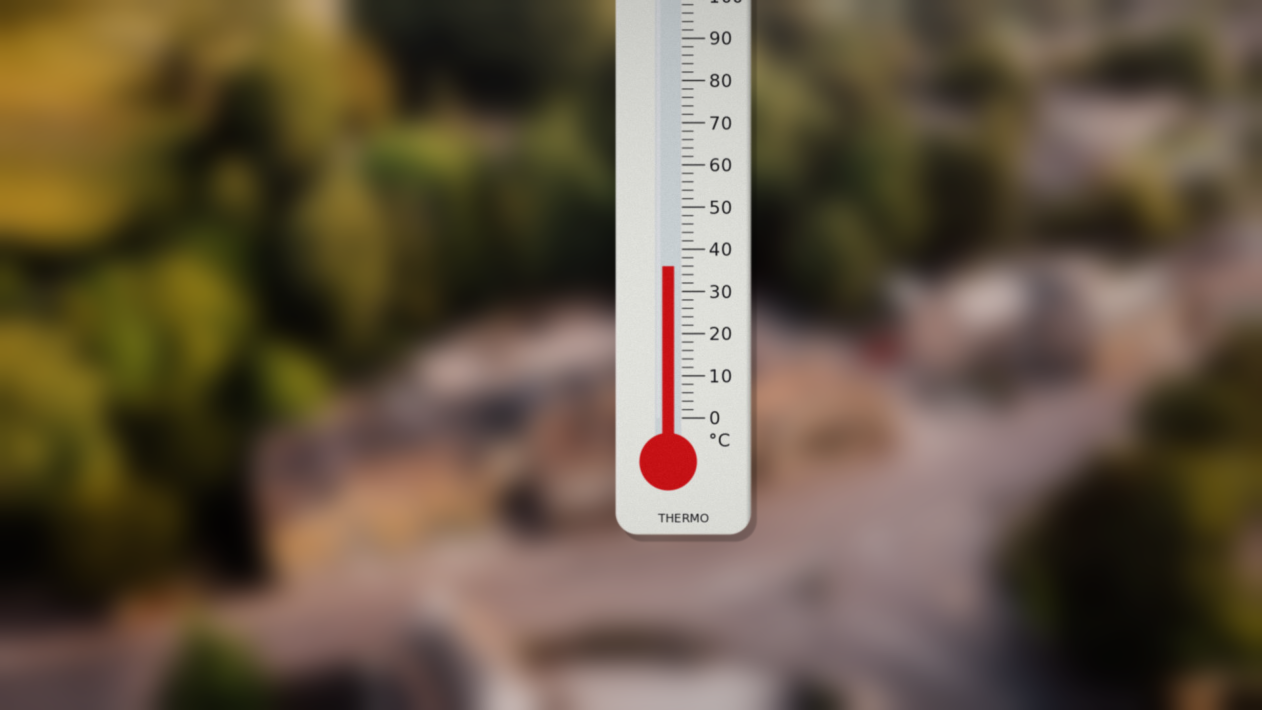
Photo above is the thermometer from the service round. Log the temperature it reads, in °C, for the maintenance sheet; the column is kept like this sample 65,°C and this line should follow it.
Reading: 36,°C
